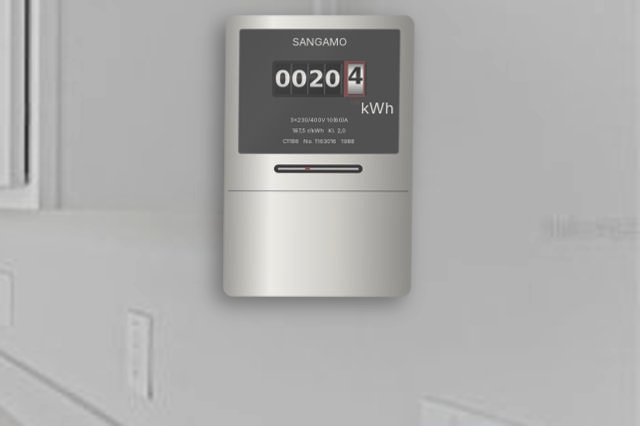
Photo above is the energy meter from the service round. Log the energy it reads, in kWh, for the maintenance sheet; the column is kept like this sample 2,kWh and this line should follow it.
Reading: 20.4,kWh
